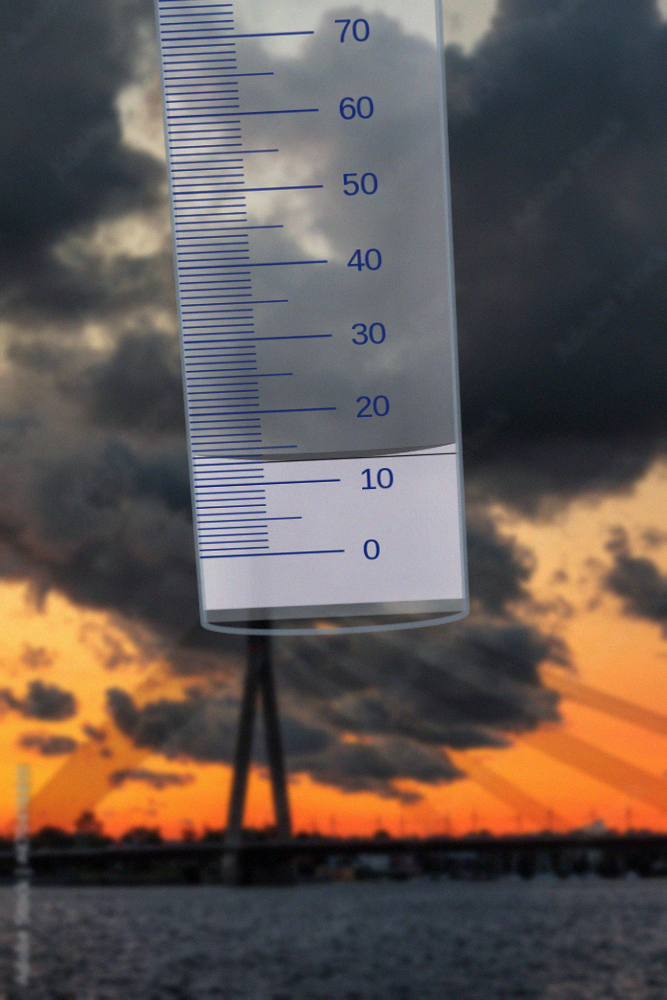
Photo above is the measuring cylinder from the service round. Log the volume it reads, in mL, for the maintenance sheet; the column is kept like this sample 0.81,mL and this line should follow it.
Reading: 13,mL
